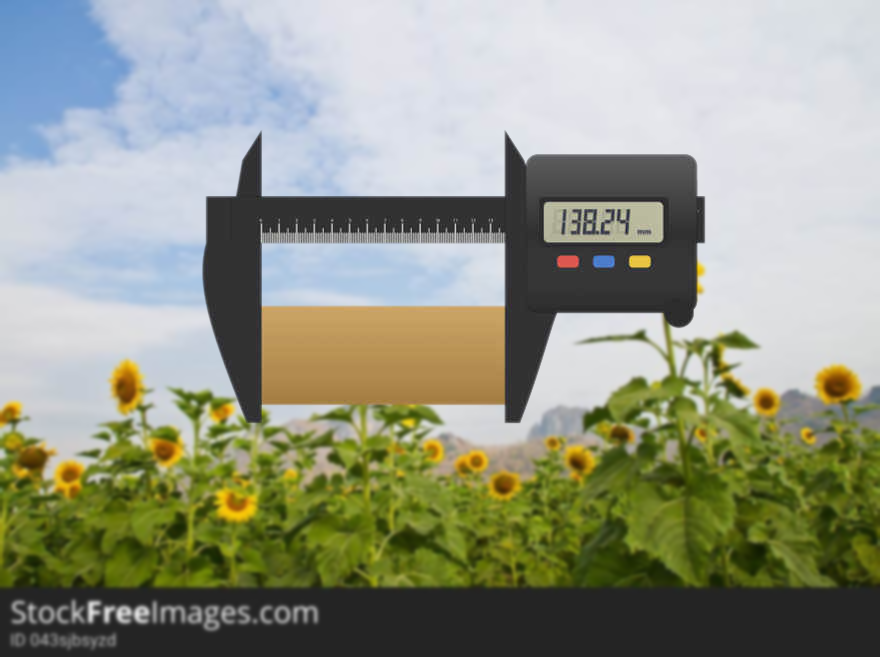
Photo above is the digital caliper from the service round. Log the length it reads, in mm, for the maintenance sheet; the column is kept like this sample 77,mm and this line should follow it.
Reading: 138.24,mm
